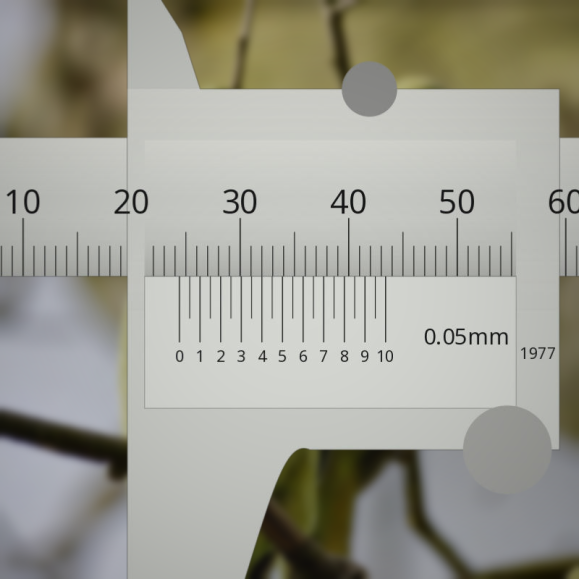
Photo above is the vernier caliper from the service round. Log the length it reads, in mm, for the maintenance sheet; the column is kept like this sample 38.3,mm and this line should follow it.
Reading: 24.4,mm
